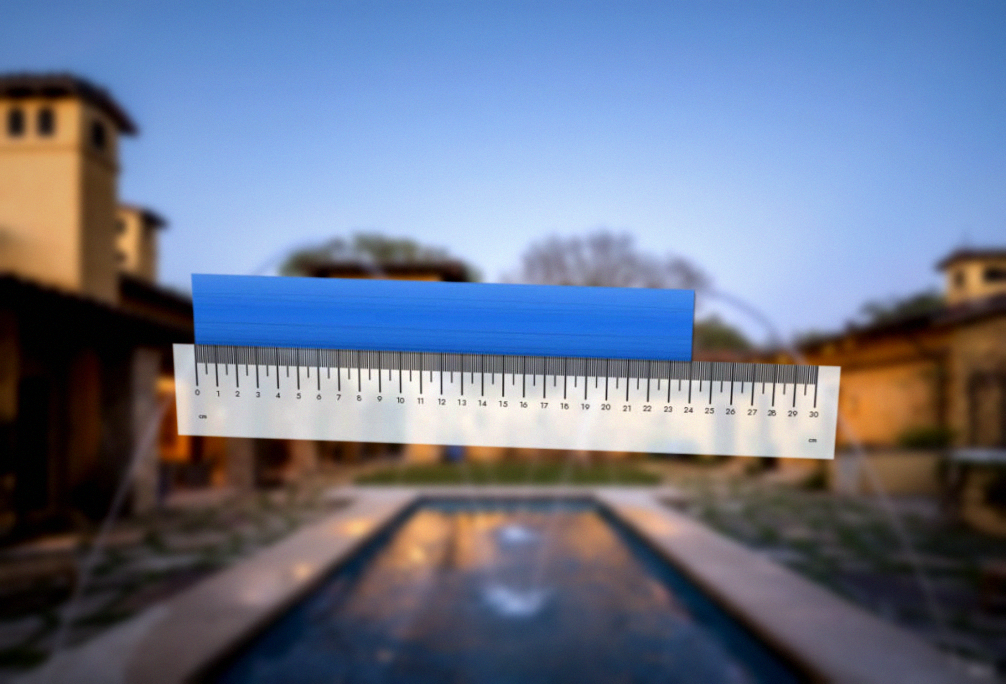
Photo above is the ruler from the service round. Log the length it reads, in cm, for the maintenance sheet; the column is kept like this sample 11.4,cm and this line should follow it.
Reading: 24,cm
